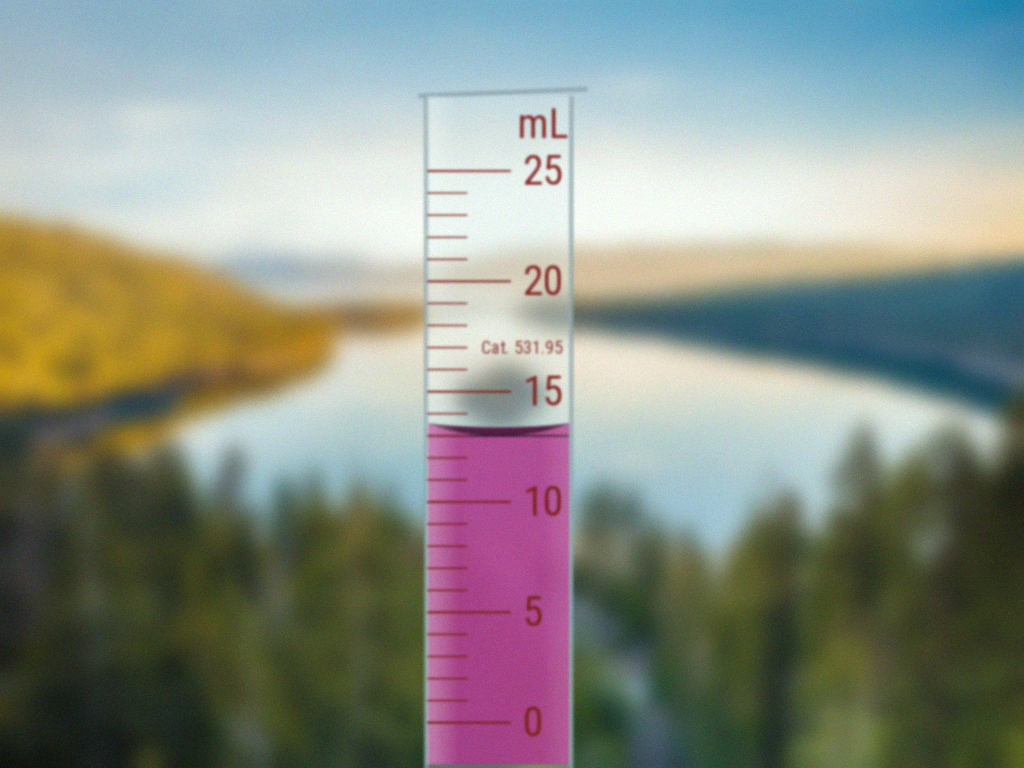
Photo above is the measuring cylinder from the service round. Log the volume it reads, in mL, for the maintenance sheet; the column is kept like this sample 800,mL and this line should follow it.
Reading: 13,mL
